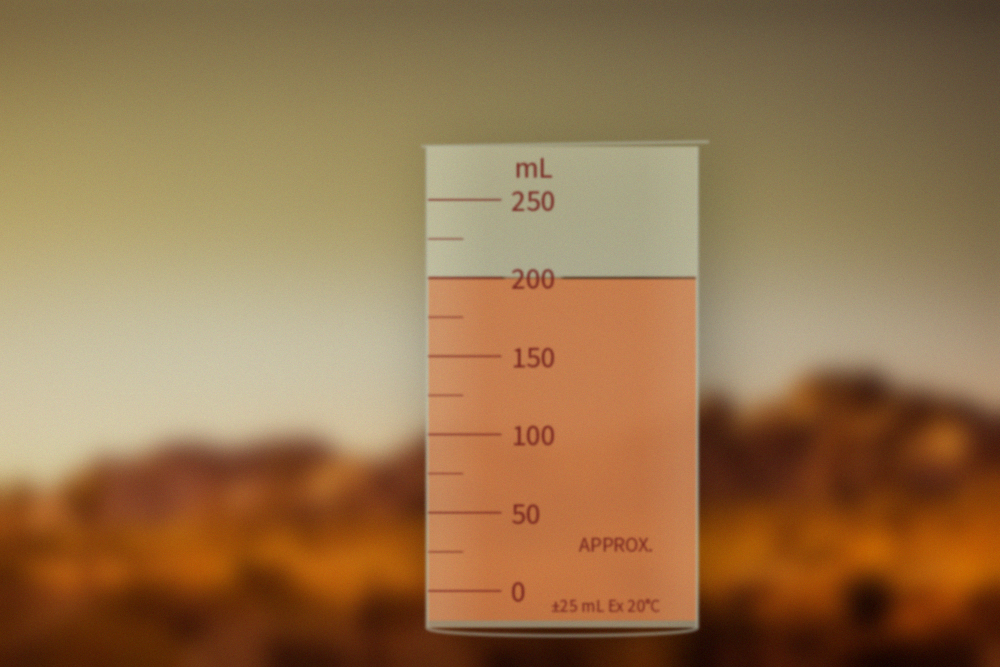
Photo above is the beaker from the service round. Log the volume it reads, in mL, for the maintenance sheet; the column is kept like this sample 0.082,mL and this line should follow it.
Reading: 200,mL
